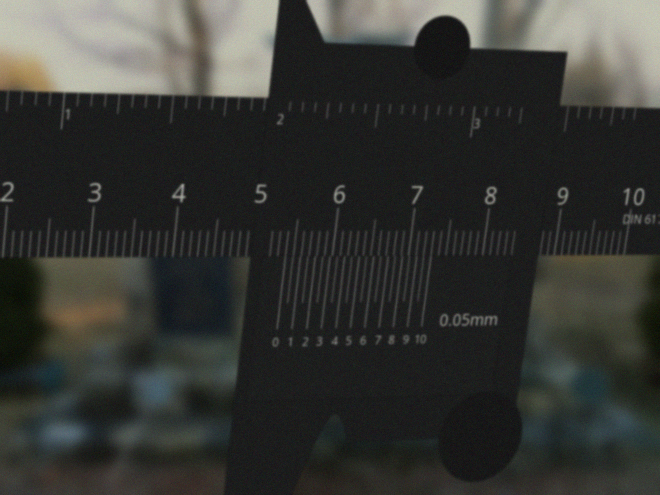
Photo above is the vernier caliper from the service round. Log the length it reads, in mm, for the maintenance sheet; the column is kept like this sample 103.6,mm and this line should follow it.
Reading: 54.0,mm
